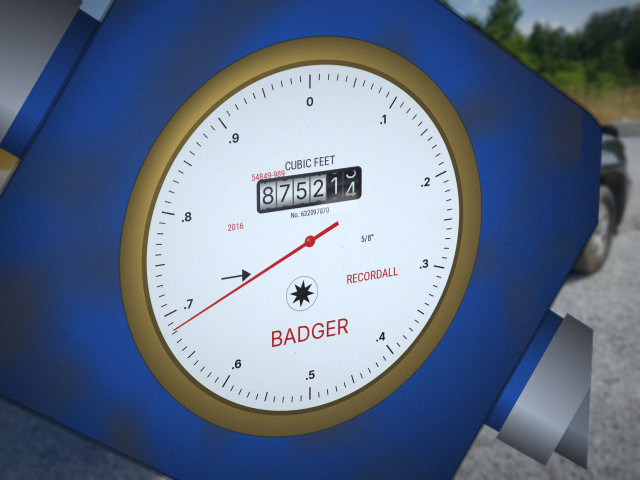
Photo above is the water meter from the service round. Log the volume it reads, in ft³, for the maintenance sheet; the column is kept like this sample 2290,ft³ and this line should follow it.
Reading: 875213.68,ft³
